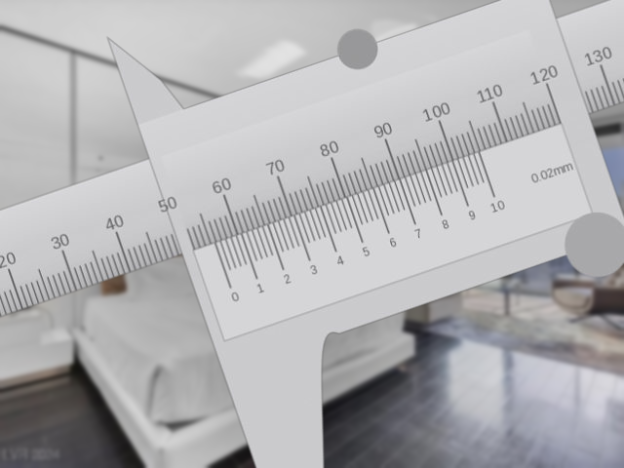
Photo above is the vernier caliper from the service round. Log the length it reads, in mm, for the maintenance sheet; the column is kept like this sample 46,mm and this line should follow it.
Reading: 55.8,mm
